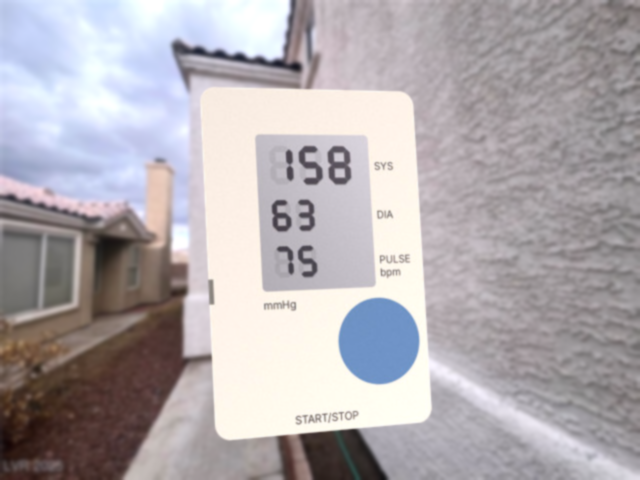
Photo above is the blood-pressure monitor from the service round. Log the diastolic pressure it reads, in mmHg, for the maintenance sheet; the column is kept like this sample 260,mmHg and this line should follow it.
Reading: 63,mmHg
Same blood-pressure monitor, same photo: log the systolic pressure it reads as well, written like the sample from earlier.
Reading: 158,mmHg
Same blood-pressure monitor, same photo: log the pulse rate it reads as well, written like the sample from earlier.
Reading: 75,bpm
